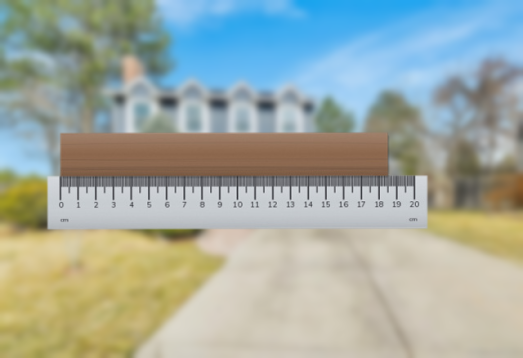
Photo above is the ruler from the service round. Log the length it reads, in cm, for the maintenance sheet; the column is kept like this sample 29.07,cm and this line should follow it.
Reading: 18.5,cm
